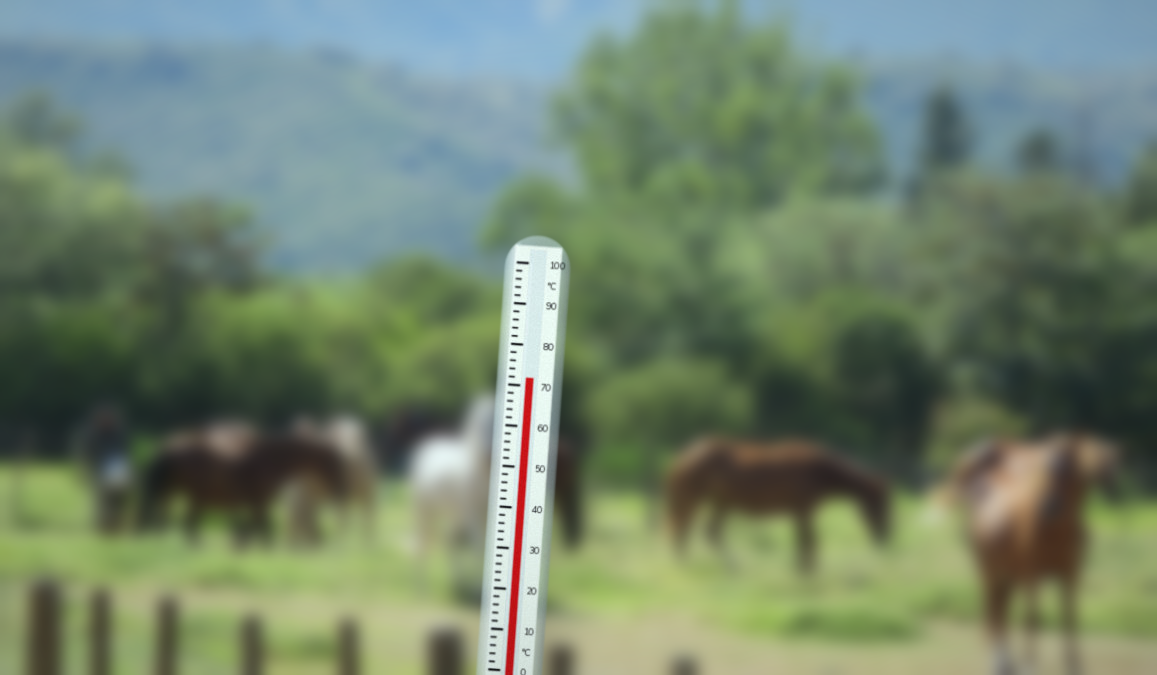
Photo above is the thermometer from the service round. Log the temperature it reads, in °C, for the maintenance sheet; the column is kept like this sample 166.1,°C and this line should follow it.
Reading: 72,°C
